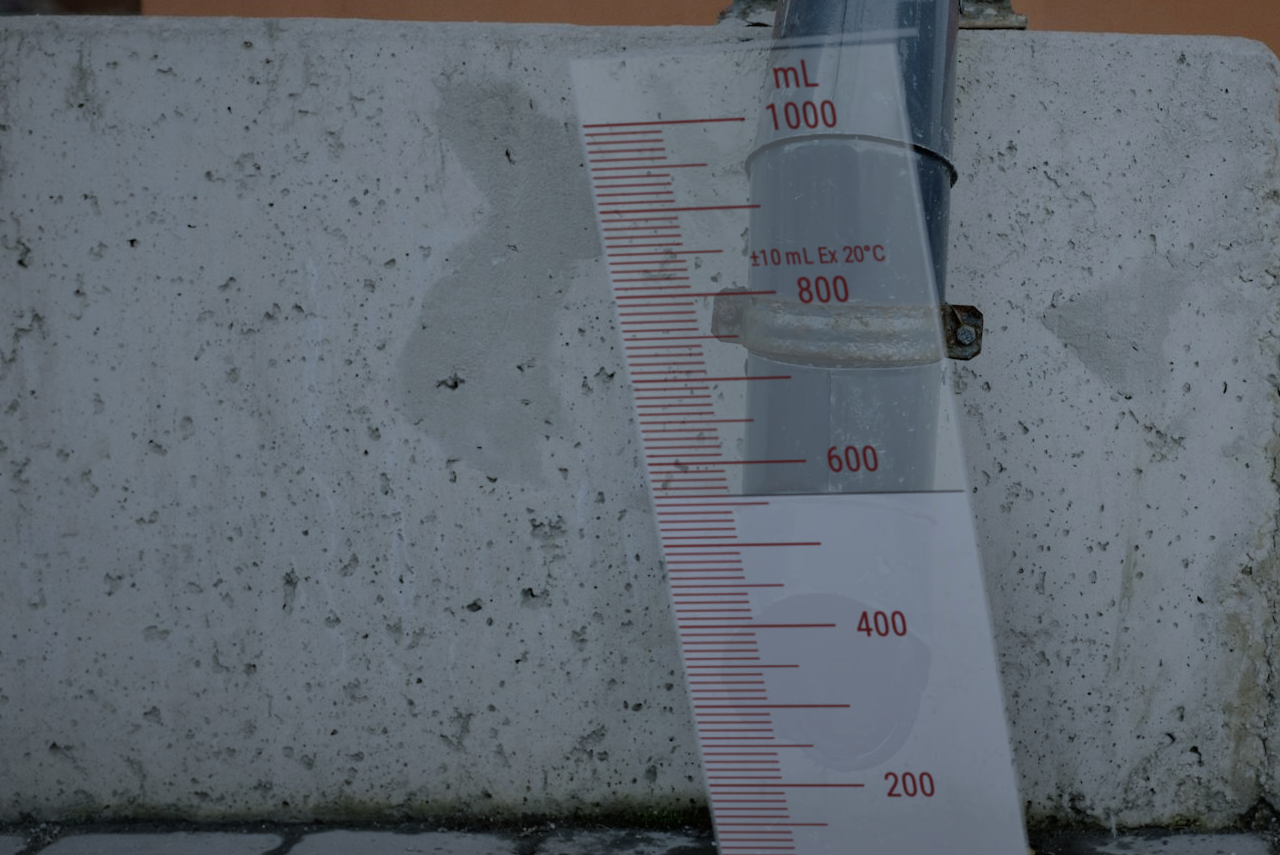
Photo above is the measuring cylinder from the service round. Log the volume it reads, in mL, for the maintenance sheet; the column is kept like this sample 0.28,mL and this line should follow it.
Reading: 560,mL
